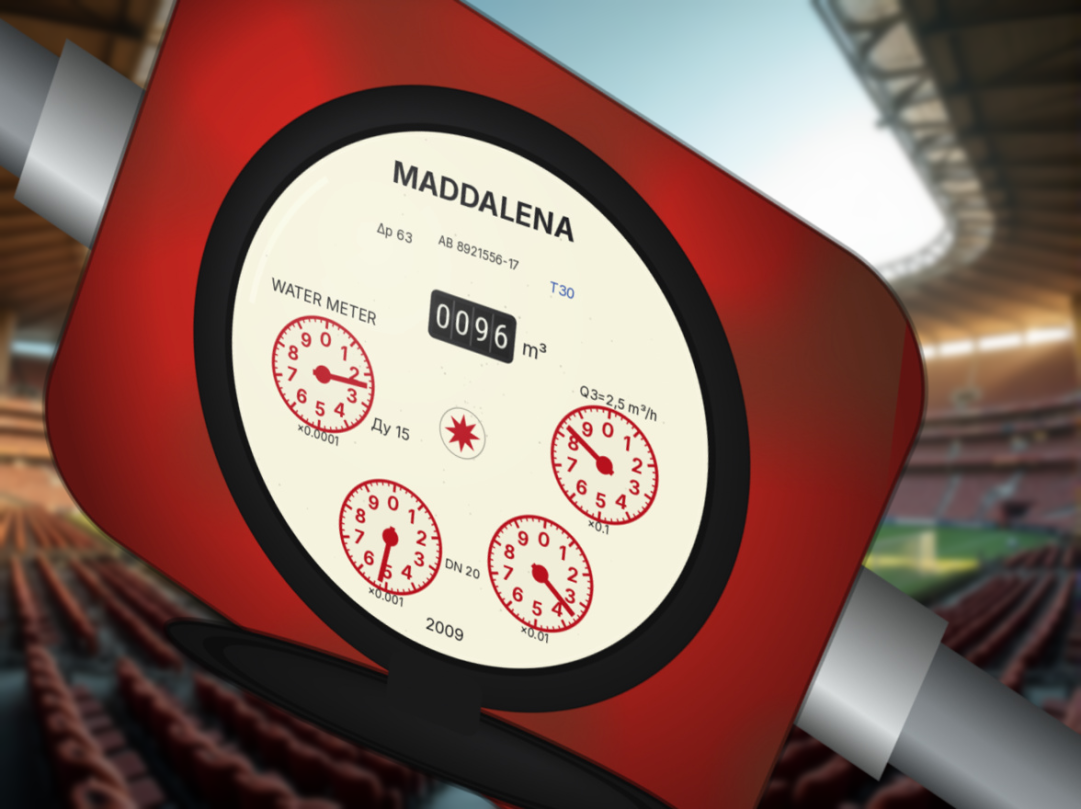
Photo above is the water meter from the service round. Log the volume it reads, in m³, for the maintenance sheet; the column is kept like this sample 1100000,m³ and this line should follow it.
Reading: 96.8352,m³
